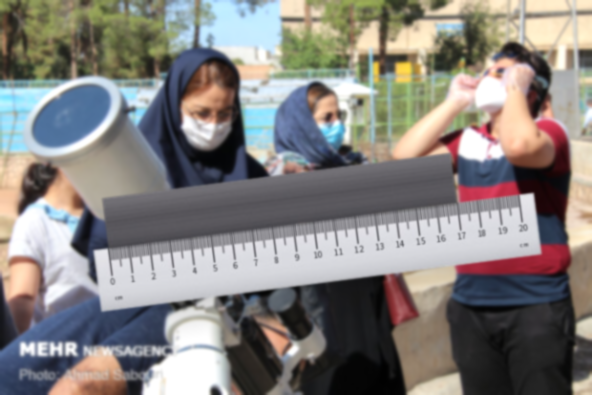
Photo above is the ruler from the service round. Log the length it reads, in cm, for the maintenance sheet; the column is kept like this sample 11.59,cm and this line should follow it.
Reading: 17,cm
